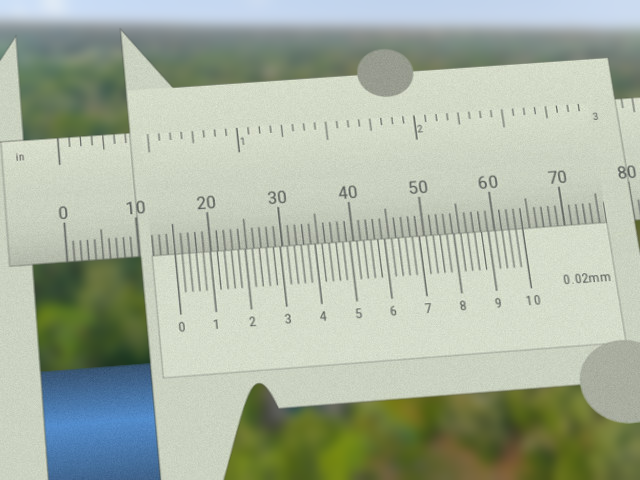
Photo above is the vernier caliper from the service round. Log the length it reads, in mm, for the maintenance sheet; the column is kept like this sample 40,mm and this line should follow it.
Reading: 15.0,mm
